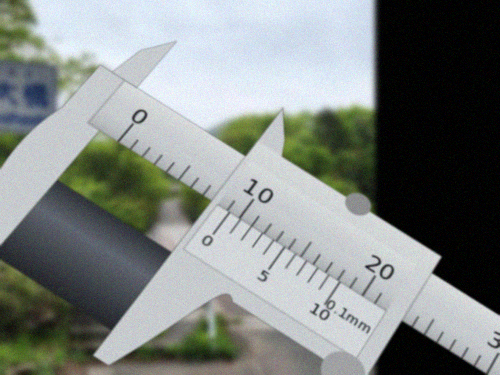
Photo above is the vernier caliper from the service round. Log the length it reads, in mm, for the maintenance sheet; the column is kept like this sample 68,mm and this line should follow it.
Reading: 9.2,mm
